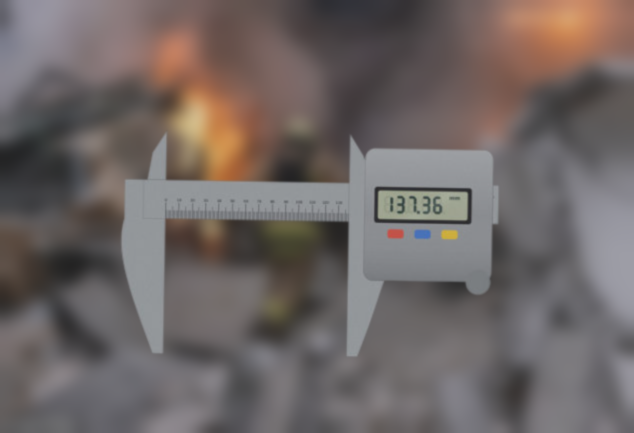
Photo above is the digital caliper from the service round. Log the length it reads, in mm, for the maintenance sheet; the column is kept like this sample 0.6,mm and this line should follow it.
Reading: 137.36,mm
